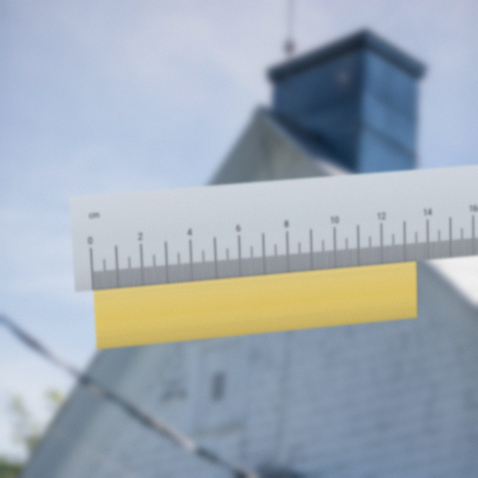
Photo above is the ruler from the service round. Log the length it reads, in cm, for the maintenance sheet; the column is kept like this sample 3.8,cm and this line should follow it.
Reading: 13.5,cm
